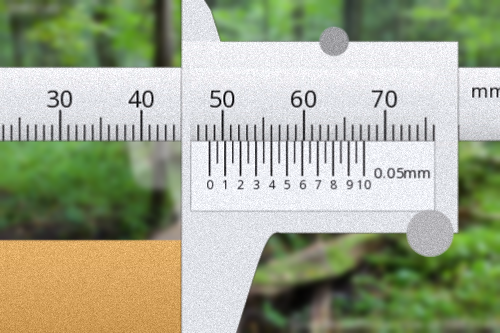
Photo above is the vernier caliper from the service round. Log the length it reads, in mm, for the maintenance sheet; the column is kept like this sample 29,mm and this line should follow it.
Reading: 48.4,mm
